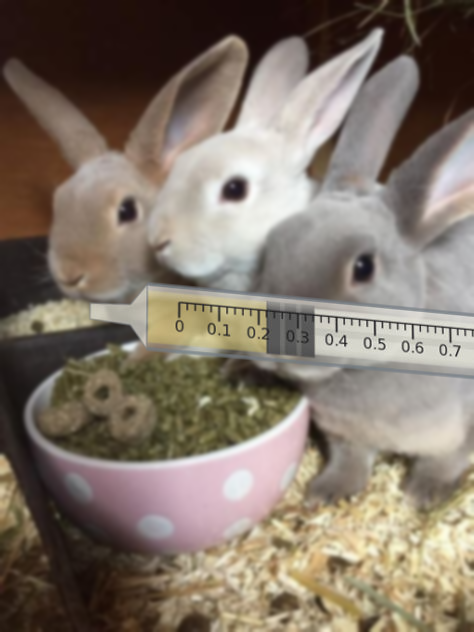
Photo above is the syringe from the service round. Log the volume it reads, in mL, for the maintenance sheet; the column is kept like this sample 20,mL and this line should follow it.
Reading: 0.22,mL
